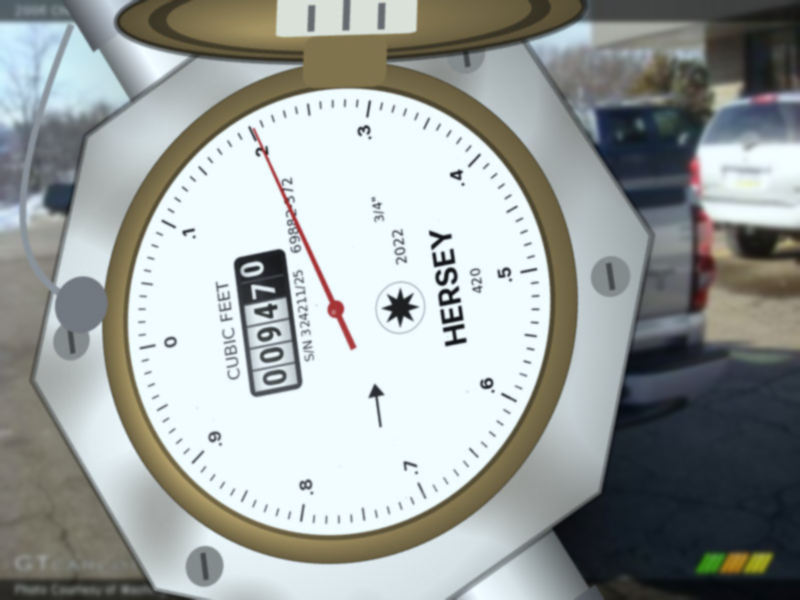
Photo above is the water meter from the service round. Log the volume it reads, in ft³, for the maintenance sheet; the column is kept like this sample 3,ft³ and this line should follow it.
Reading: 9470.20,ft³
